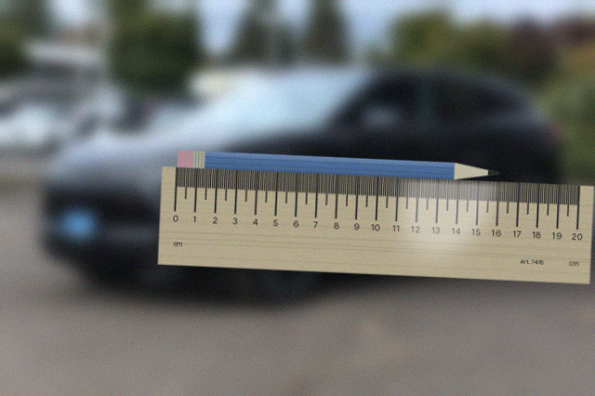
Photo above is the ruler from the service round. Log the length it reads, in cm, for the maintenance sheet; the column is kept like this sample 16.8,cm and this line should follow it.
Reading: 16,cm
